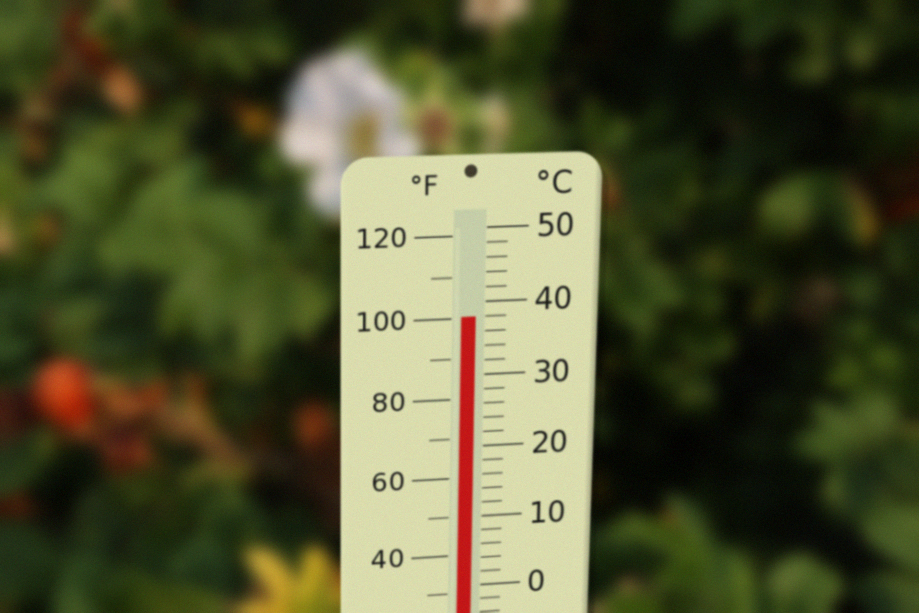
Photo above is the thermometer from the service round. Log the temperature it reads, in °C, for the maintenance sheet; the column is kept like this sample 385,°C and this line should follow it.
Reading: 38,°C
